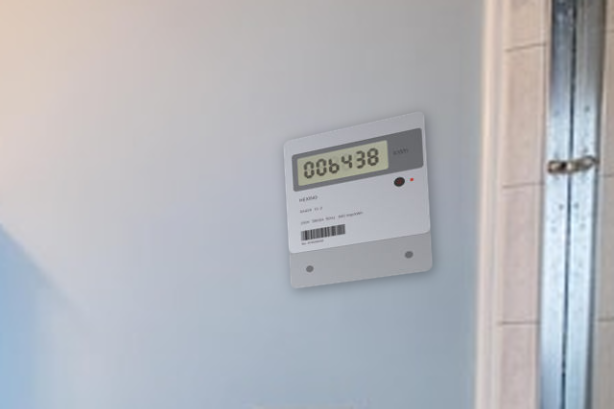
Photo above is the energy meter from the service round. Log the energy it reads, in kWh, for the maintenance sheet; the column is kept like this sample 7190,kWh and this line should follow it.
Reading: 6438,kWh
